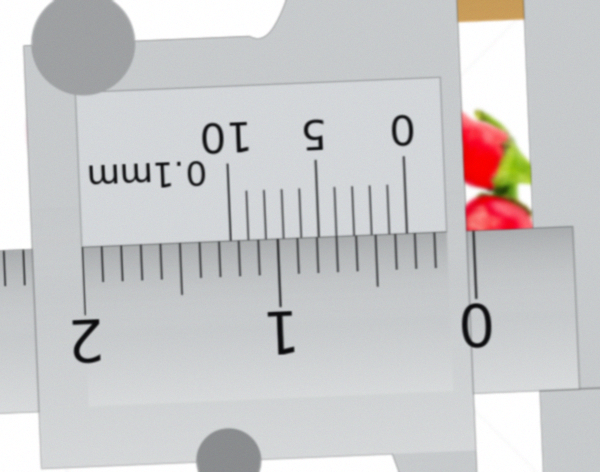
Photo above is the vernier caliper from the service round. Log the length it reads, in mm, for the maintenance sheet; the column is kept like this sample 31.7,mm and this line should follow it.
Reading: 3.4,mm
